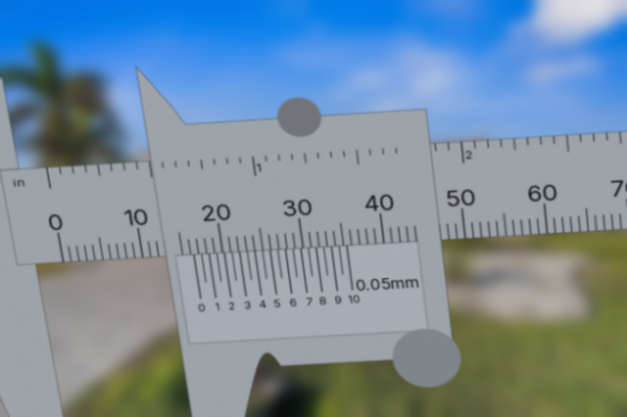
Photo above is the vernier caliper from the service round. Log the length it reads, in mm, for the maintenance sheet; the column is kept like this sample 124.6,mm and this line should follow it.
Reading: 16.4,mm
